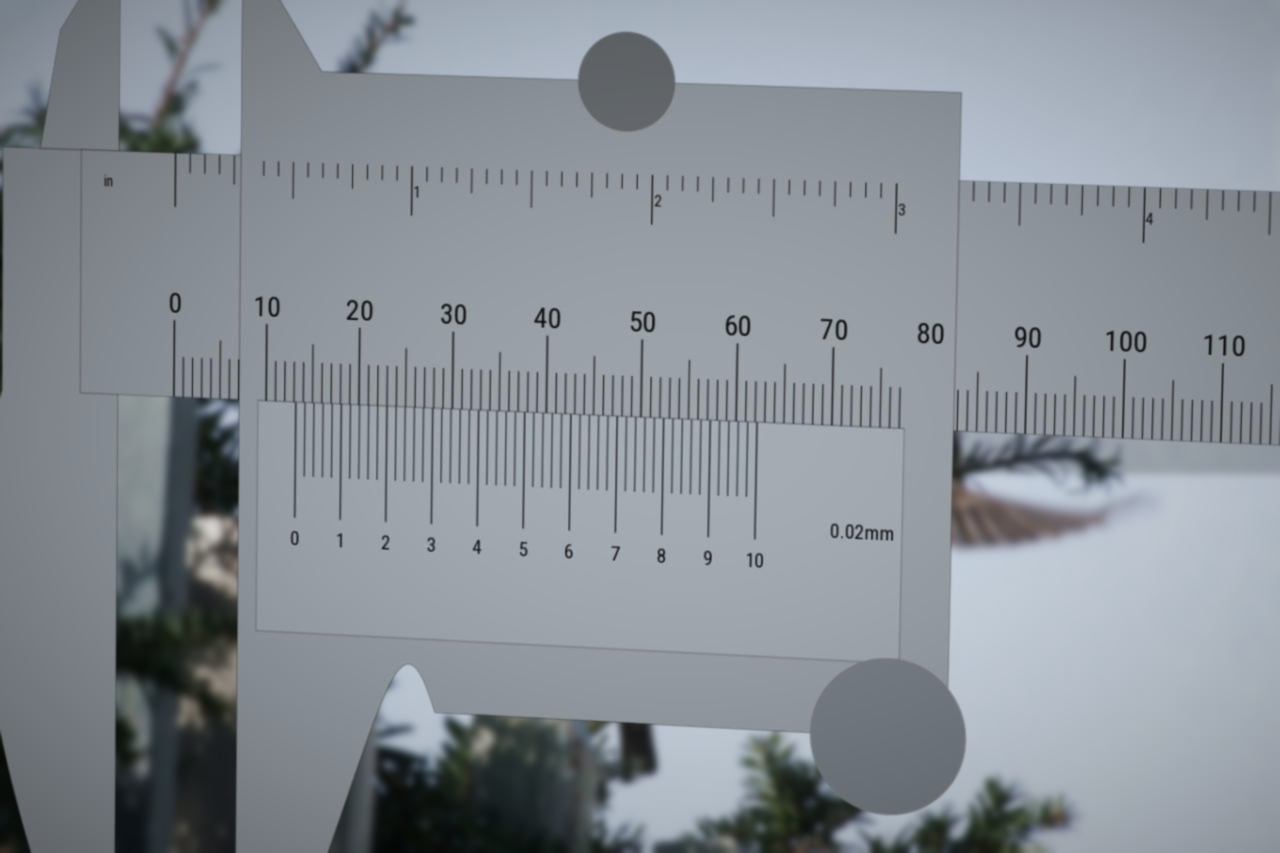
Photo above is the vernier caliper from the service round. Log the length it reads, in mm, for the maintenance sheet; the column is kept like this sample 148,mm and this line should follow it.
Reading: 13.2,mm
